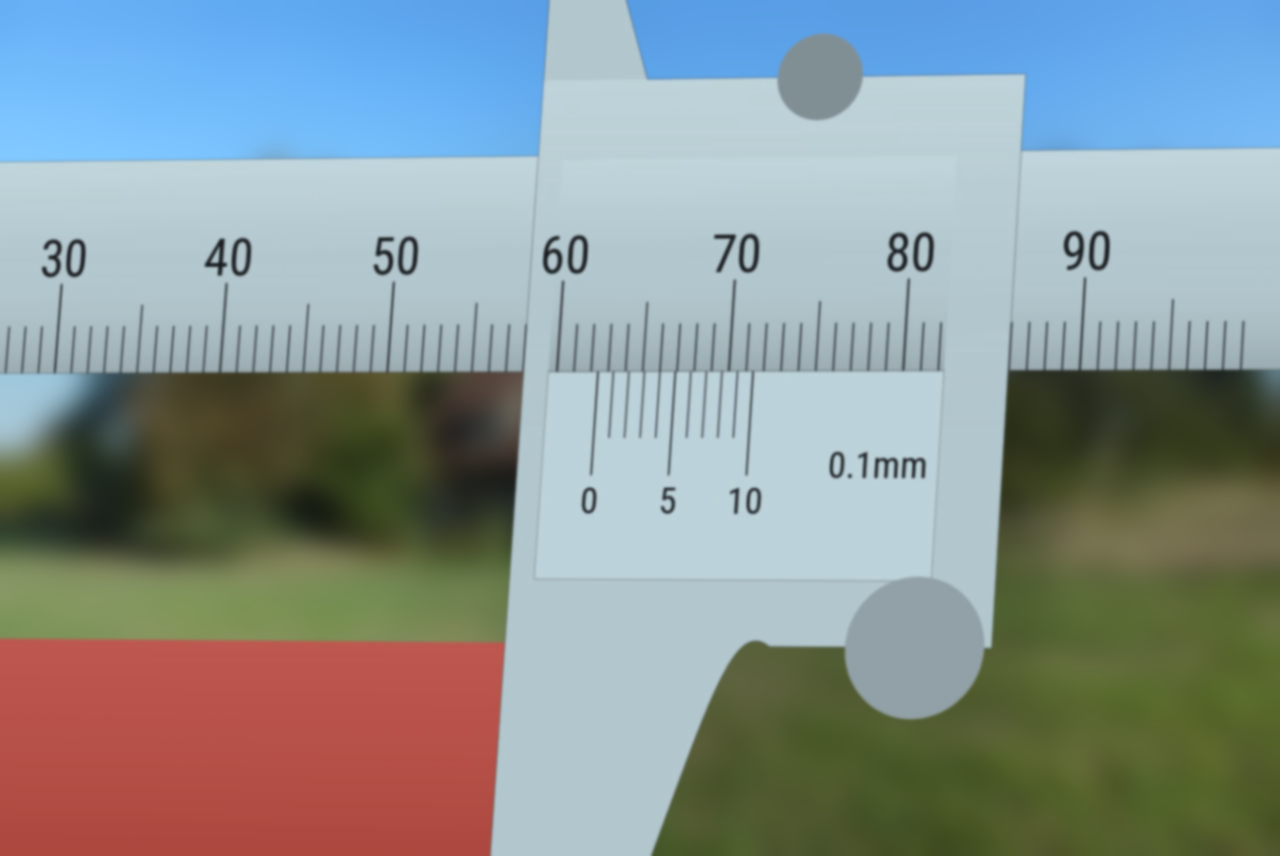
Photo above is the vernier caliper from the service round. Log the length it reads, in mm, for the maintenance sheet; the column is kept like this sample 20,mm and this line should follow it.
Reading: 62.4,mm
